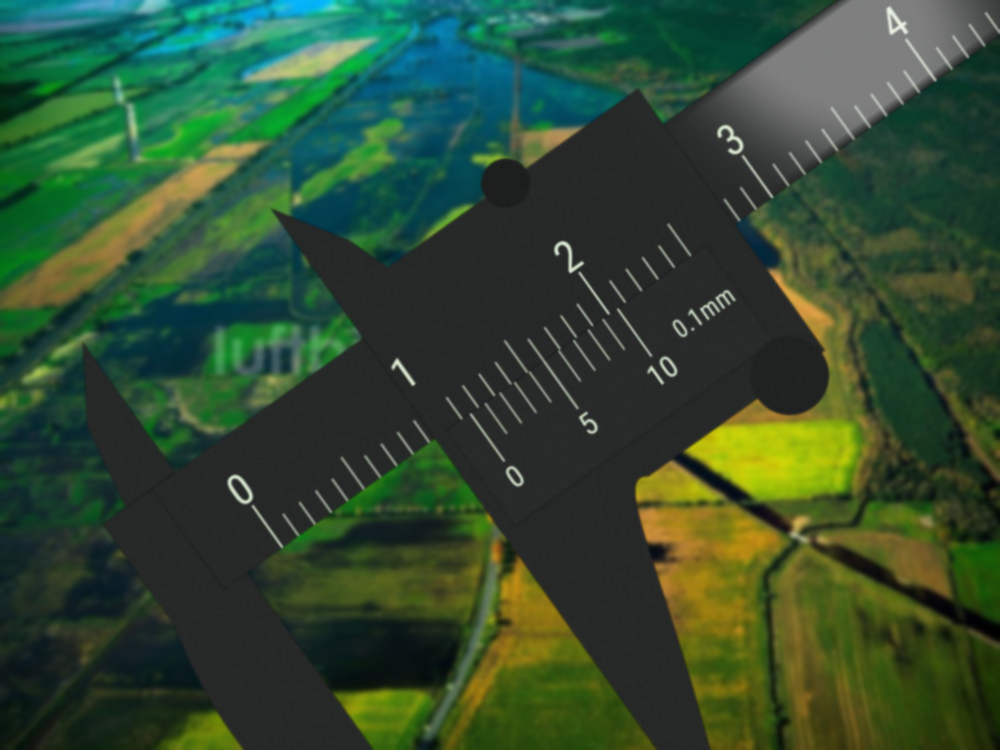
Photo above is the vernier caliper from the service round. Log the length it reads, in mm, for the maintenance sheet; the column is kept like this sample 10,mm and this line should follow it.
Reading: 11.5,mm
